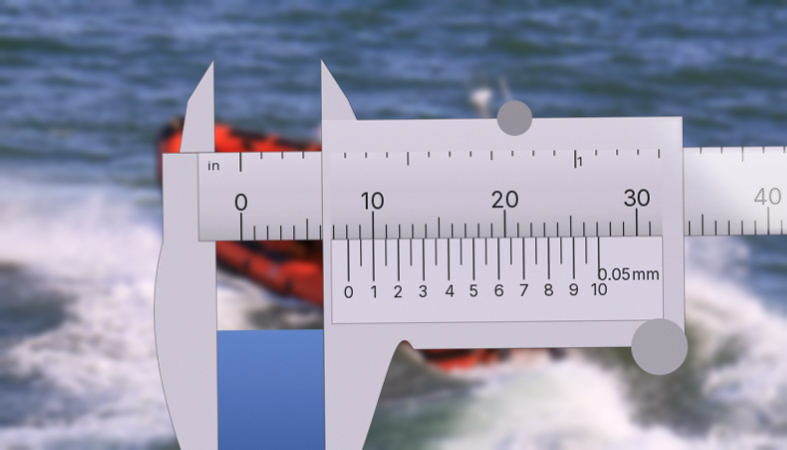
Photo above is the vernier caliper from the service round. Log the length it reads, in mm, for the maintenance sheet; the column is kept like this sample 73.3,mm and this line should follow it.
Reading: 8.1,mm
